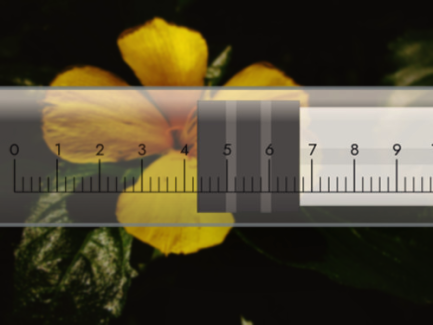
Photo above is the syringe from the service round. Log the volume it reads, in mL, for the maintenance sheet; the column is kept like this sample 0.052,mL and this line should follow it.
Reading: 4.3,mL
